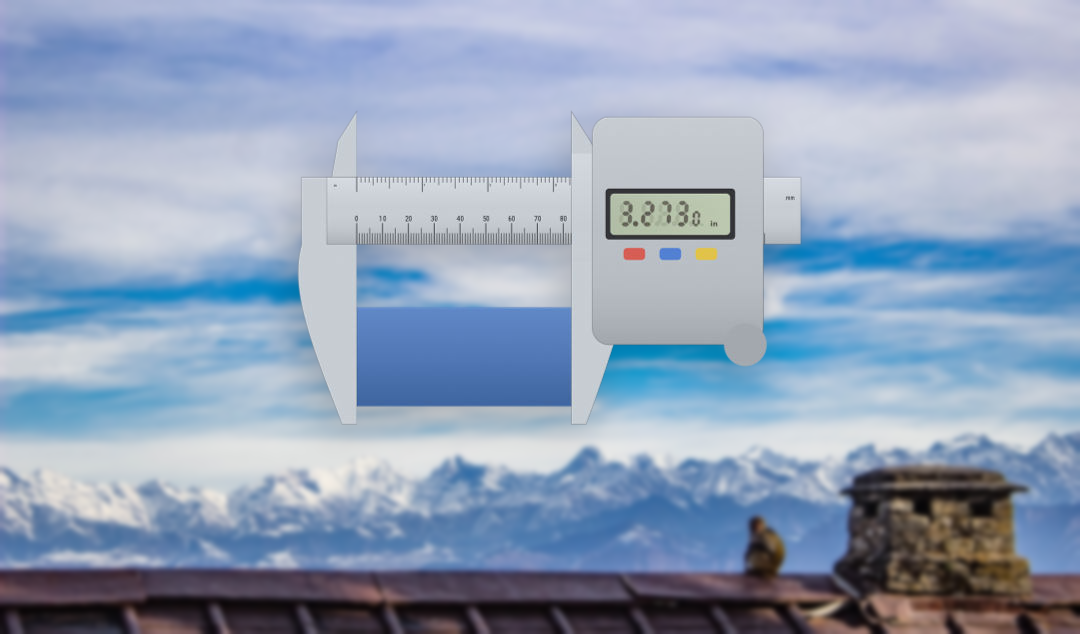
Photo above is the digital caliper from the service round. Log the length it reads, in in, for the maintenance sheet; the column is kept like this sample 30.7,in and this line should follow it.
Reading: 3.2730,in
